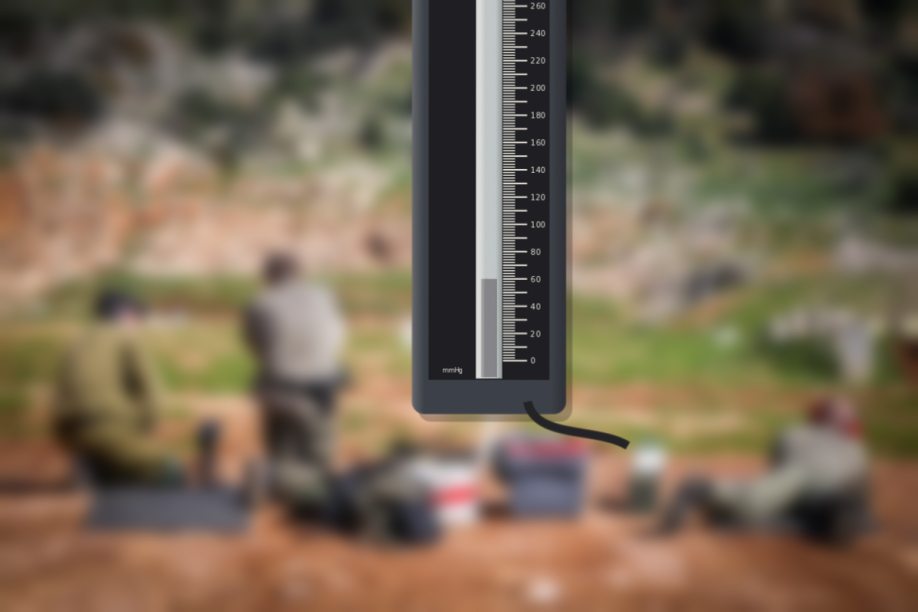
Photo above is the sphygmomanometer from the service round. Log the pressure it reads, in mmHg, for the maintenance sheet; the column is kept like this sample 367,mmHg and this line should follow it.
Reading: 60,mmHg
